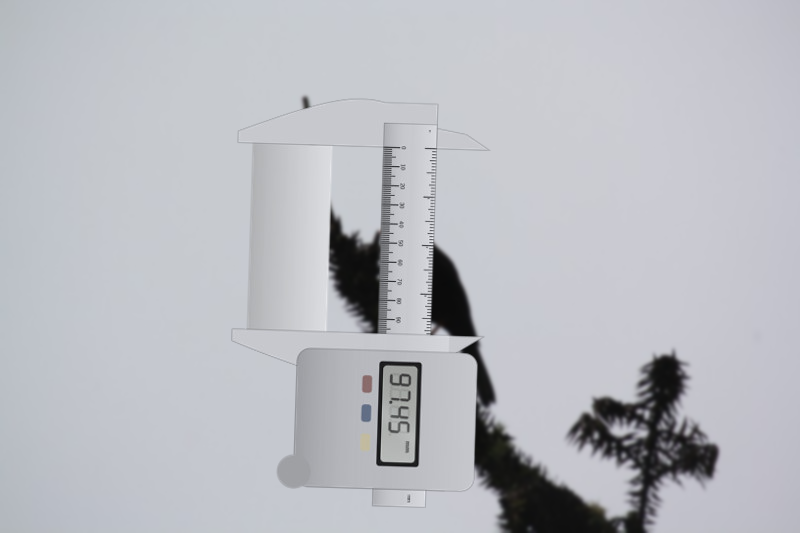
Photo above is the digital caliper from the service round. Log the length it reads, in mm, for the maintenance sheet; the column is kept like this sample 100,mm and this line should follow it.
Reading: 97.45,mm
